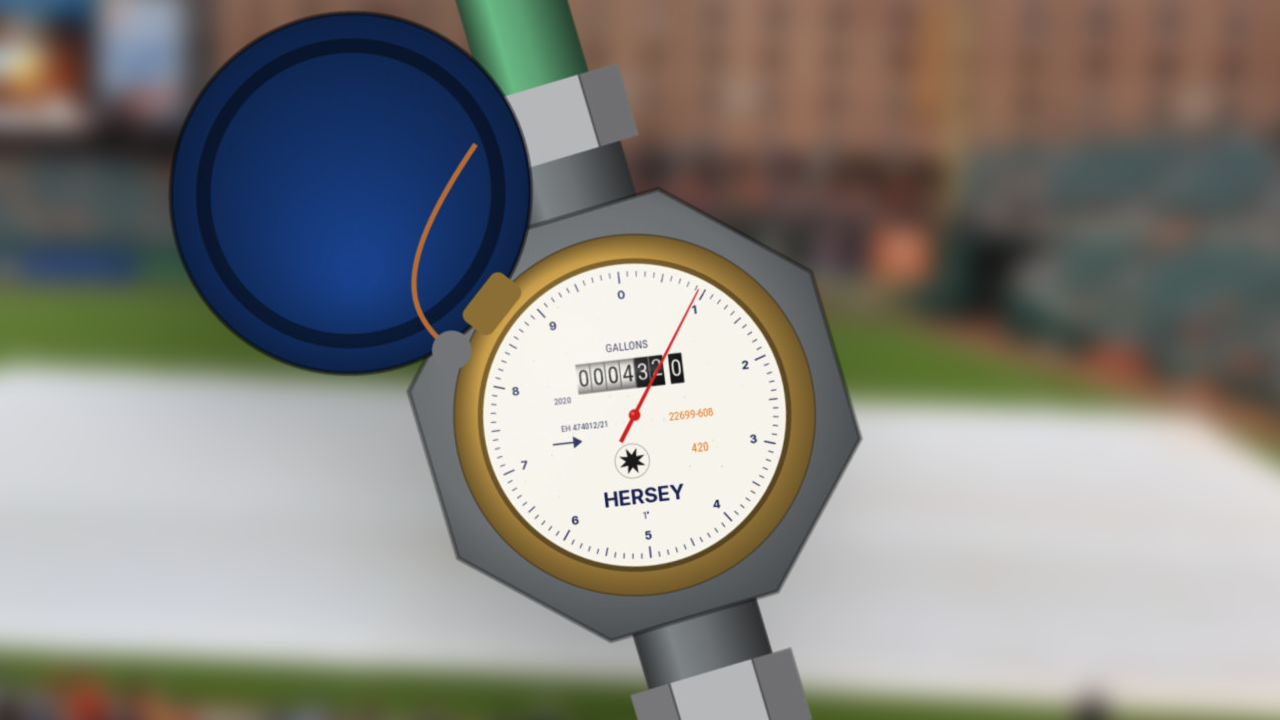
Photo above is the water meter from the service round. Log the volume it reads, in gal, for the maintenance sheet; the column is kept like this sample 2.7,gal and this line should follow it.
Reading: 4320.9,gal
